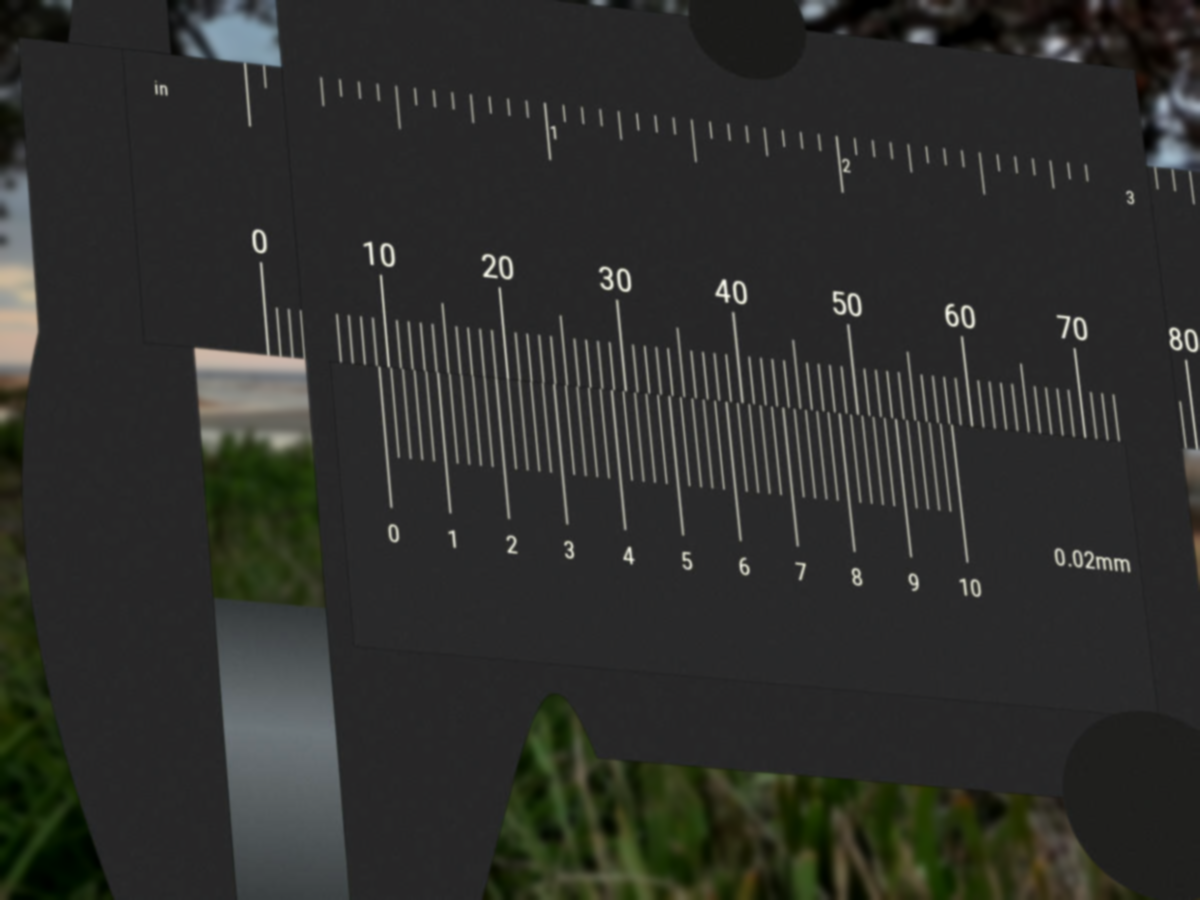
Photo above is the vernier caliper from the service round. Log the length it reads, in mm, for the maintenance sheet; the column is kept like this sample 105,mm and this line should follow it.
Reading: 9.2,mm
